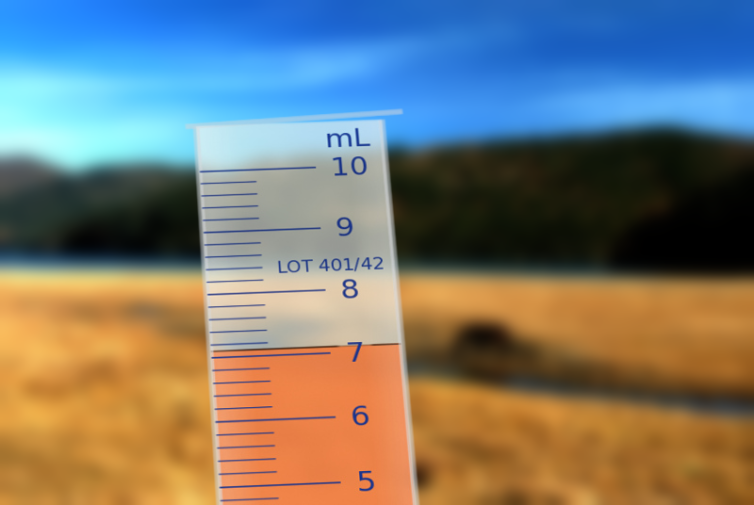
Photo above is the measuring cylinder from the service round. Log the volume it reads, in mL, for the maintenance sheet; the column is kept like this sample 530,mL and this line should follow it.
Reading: 7.1,mL
